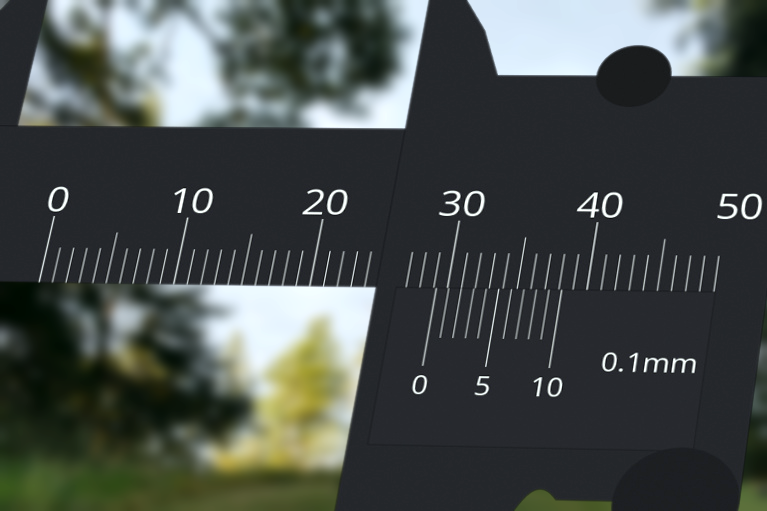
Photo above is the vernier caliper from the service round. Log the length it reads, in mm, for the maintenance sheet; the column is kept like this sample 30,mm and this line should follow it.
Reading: 29.2,mm
